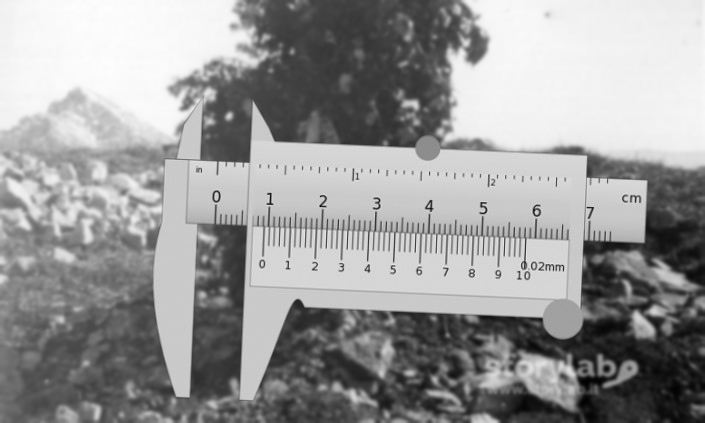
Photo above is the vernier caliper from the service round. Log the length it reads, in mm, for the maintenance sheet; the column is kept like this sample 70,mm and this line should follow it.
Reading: 9.2,mm
